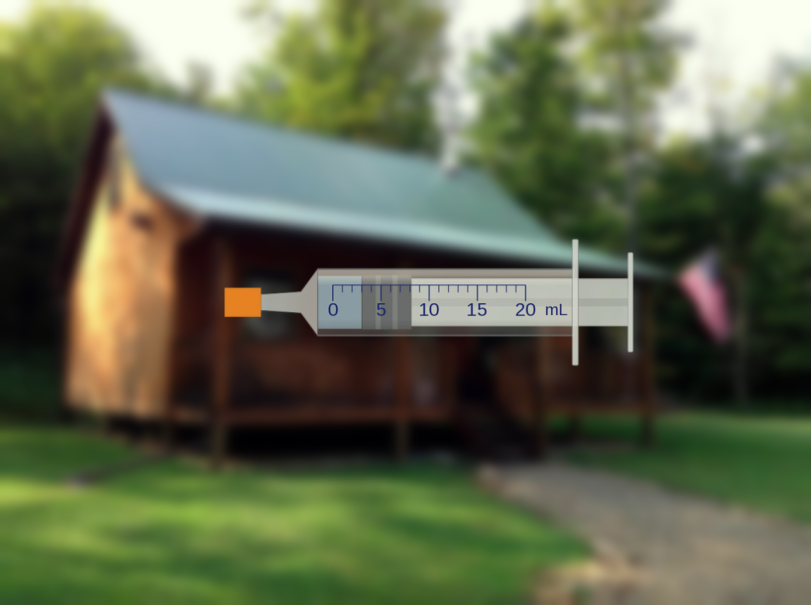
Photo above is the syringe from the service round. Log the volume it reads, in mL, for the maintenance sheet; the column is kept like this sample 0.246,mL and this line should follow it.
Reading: 3,mL
